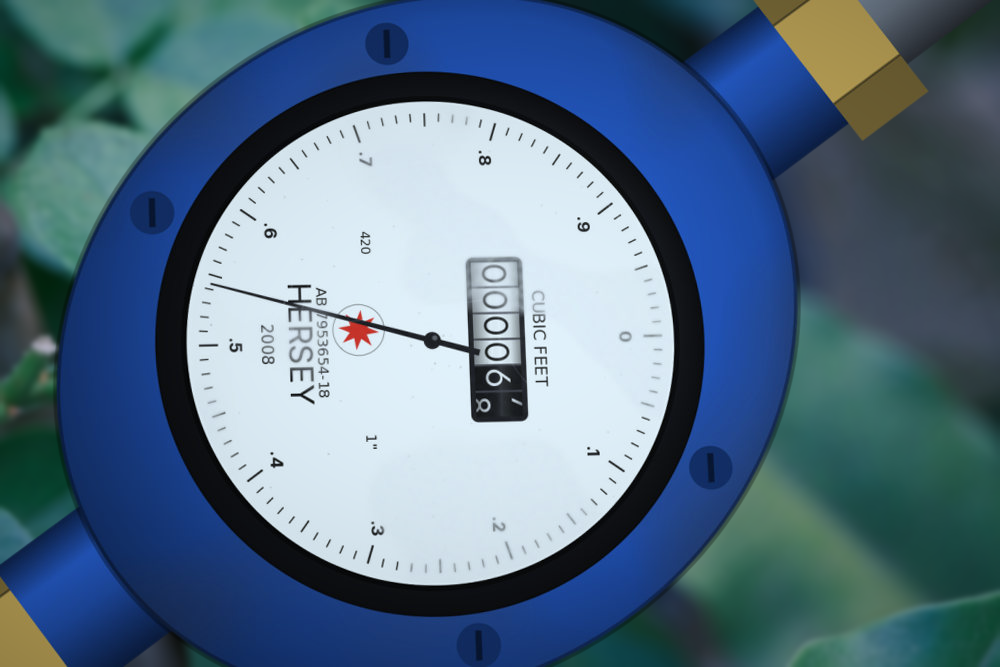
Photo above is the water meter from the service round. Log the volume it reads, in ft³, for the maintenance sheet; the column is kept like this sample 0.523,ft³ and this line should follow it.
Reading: 67.54,ft³
